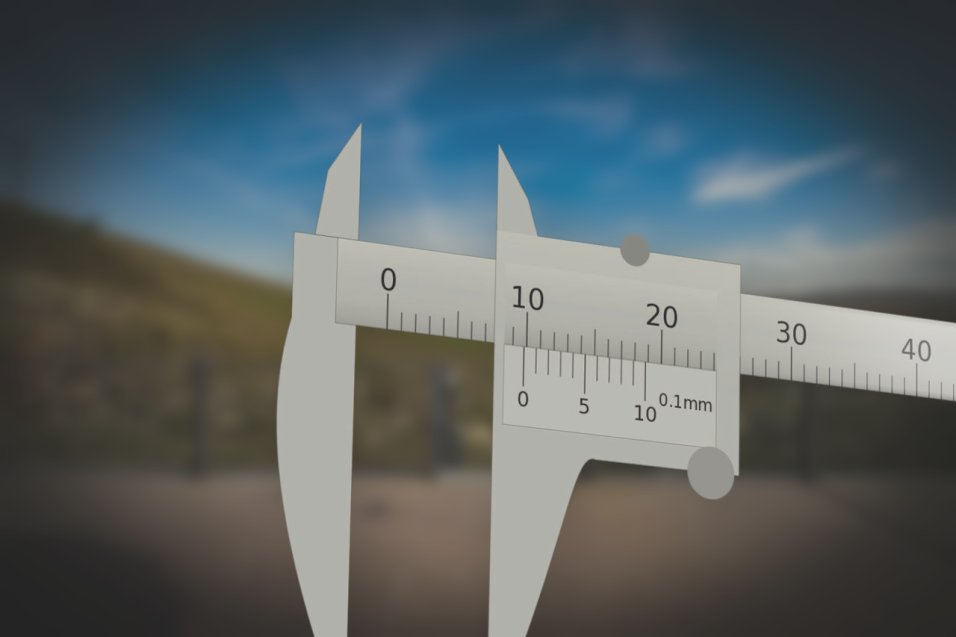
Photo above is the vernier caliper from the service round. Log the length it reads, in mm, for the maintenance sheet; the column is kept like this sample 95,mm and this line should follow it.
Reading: 9.8,mm
